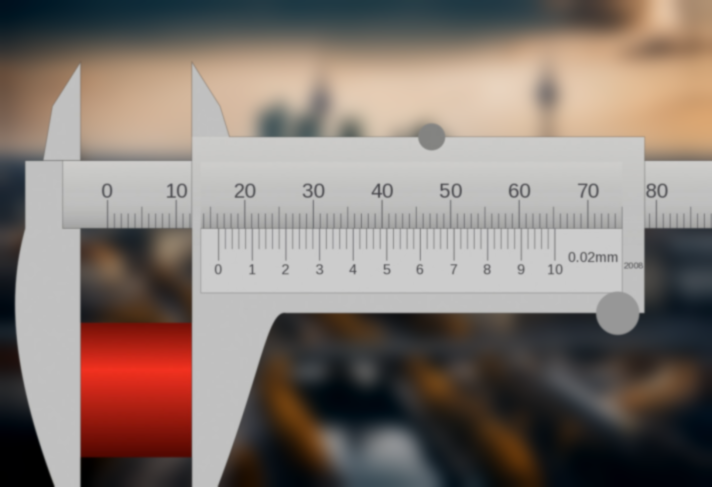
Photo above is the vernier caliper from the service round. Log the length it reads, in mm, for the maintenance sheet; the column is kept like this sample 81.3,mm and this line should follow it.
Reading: 16.2,mm
